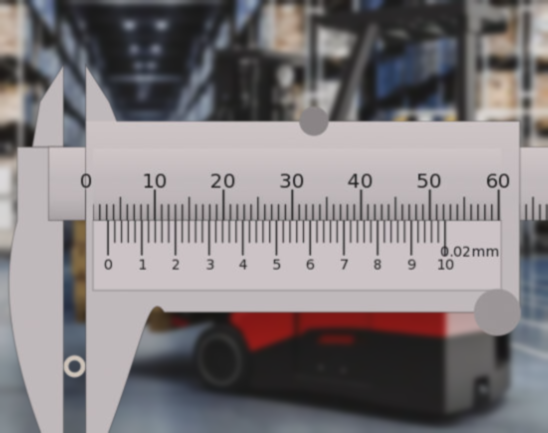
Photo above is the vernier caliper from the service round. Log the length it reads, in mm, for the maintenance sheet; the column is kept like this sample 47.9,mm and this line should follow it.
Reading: 3.2,mm
